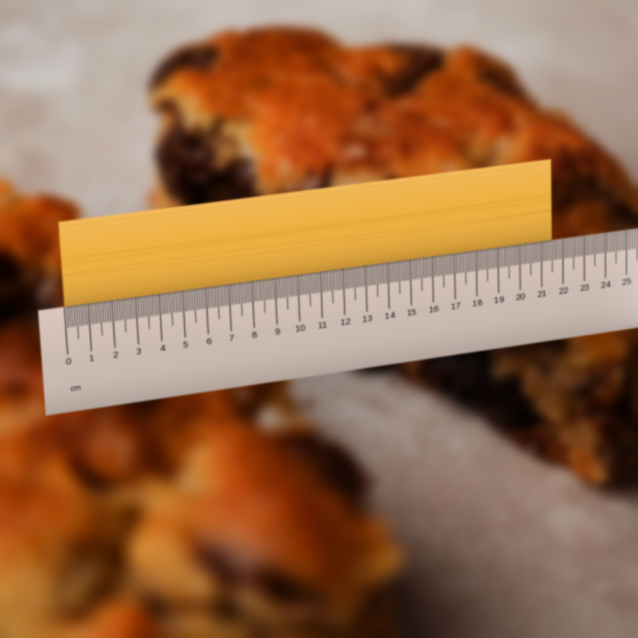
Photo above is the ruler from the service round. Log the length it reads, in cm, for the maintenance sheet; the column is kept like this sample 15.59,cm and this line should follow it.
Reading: 21.5,cm
